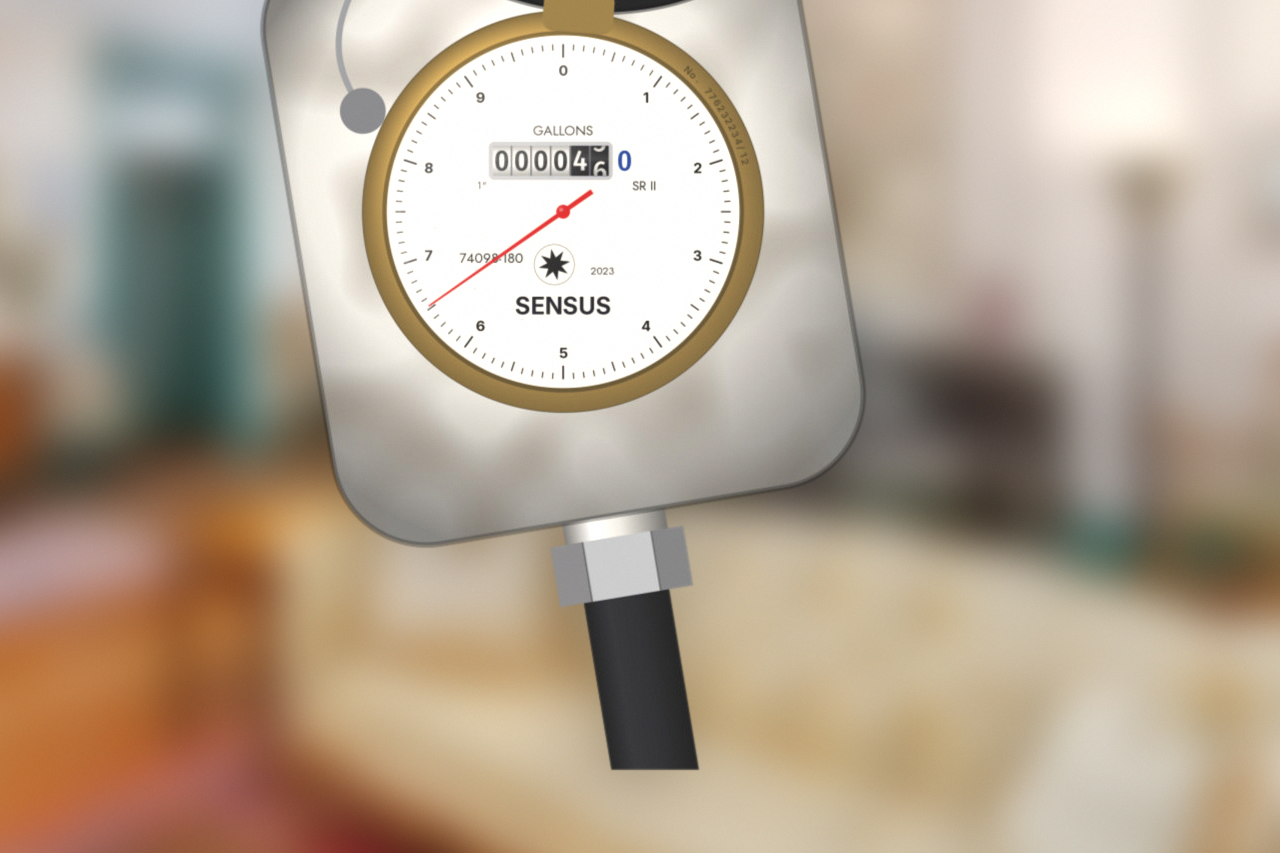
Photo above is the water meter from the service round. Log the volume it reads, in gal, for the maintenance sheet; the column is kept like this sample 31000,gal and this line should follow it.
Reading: 456.5,gal
